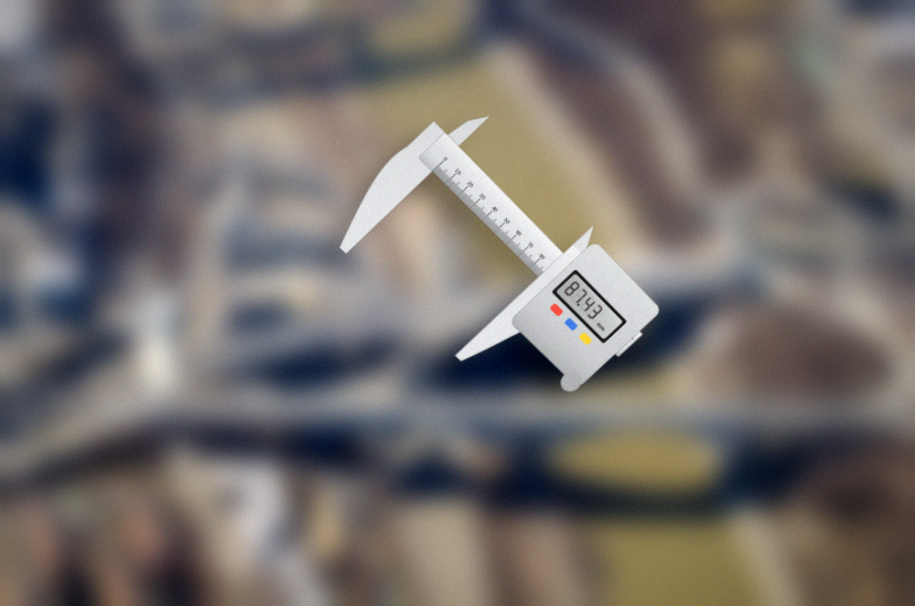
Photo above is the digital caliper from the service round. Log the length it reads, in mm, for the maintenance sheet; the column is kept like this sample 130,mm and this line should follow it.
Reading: 87.43,mm
